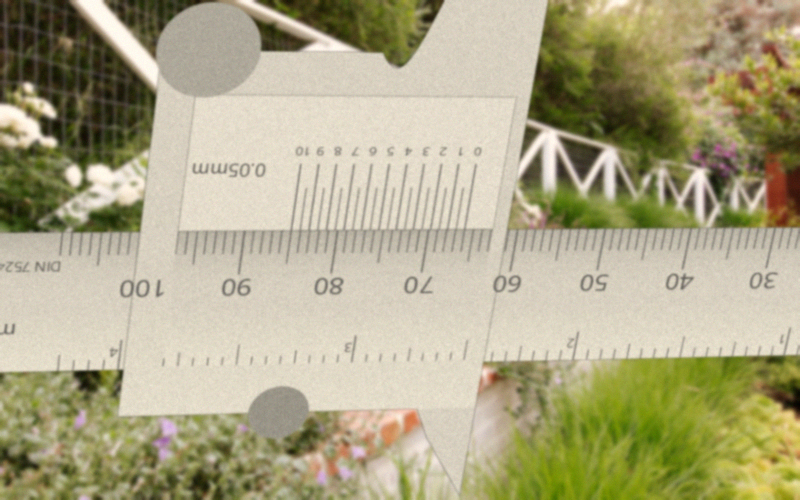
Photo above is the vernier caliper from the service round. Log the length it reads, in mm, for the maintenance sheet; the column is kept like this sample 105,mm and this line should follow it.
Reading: 66.0,mm
